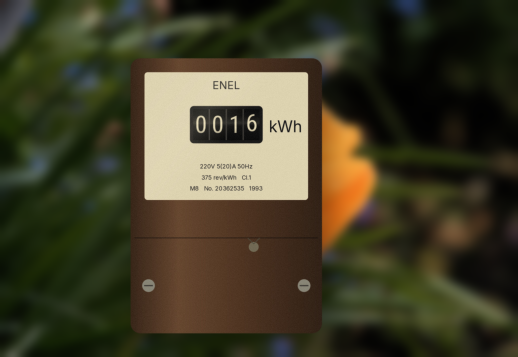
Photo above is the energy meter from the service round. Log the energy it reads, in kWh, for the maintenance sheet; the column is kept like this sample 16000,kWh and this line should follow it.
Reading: 16,kWh
